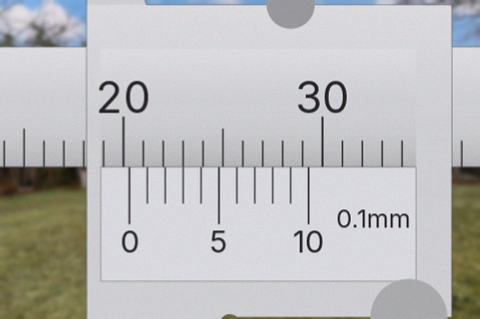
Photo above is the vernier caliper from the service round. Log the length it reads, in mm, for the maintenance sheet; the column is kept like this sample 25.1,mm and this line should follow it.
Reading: 20.3,mm
